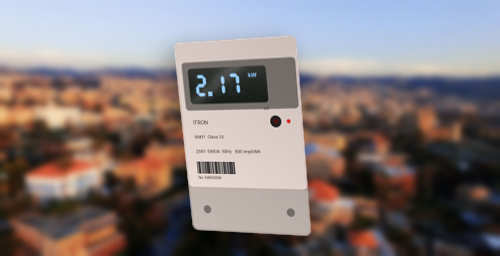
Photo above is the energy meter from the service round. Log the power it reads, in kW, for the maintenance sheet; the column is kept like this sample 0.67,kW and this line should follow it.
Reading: 2.17,kW
